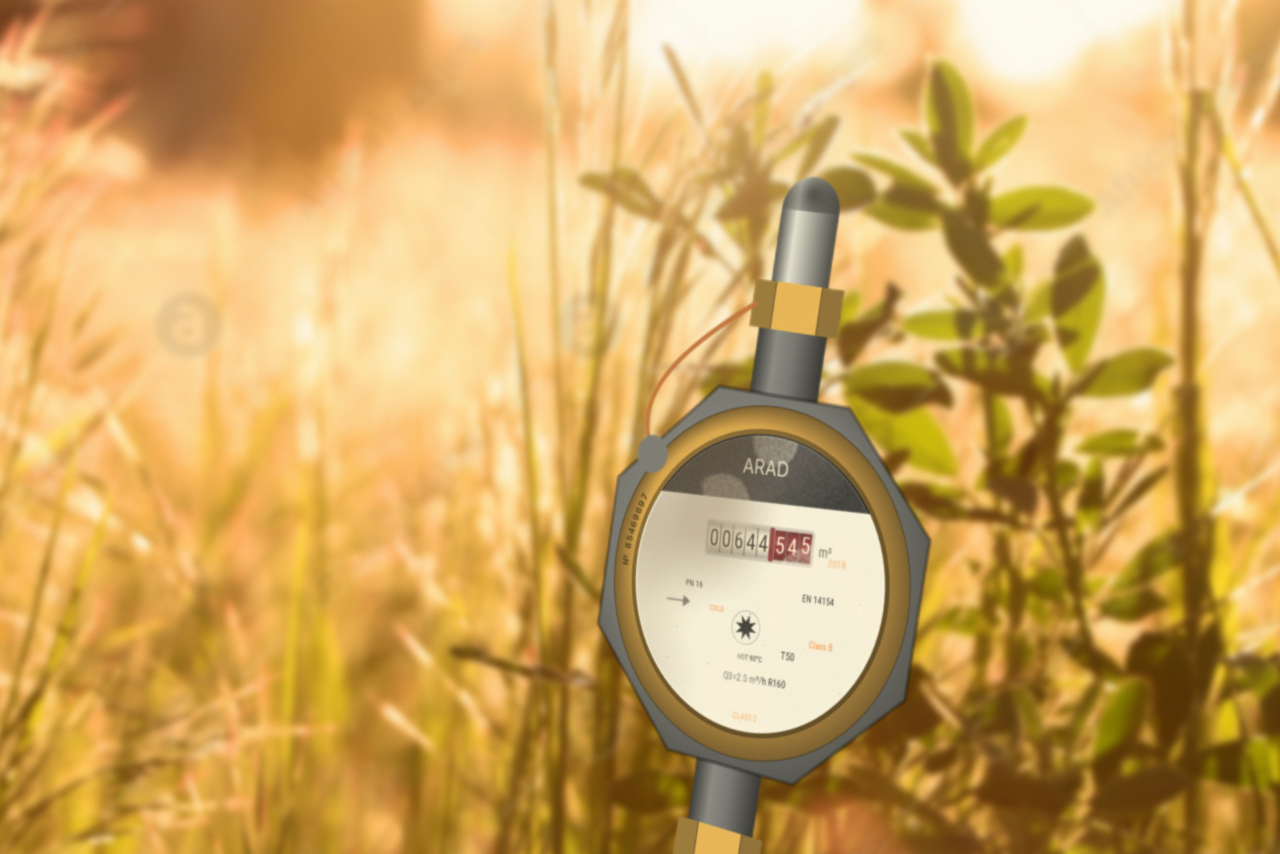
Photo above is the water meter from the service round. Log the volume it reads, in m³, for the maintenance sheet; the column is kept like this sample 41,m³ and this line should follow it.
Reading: 644.545,m³
